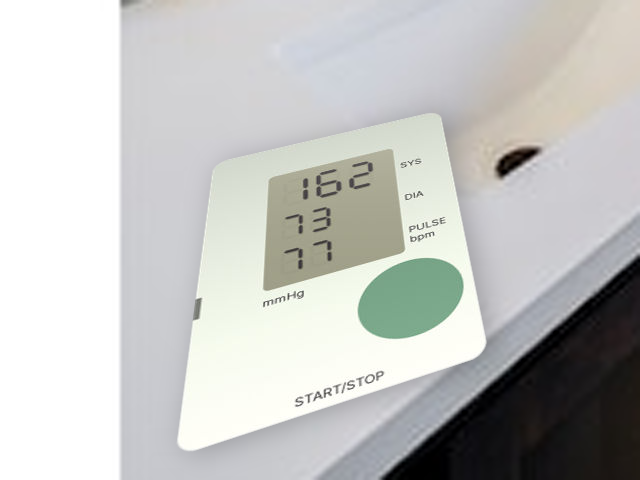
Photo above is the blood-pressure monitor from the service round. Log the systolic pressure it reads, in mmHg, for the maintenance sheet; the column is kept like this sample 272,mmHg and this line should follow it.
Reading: 162,mmHg
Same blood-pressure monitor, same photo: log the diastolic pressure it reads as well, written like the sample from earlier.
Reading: 73,mmHg
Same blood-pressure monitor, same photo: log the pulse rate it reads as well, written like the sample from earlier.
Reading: 77,bpm
